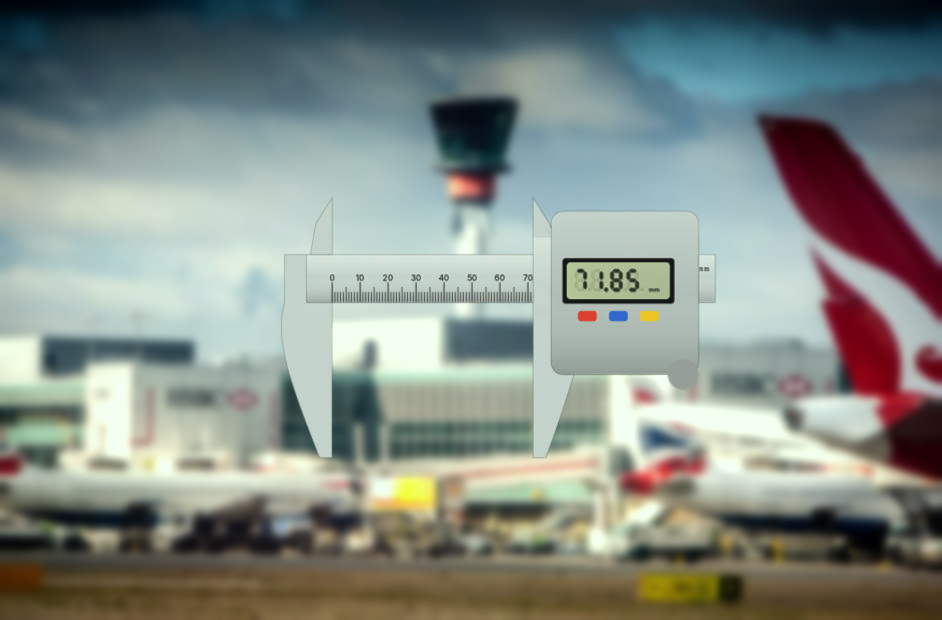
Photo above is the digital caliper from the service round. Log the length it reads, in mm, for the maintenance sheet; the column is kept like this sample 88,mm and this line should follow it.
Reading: 71.85,mm
